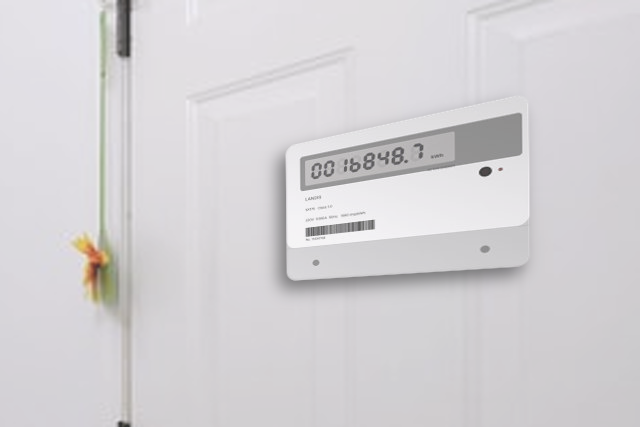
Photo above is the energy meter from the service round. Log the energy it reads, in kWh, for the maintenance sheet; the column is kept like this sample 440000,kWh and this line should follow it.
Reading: 16848.7,kWh
